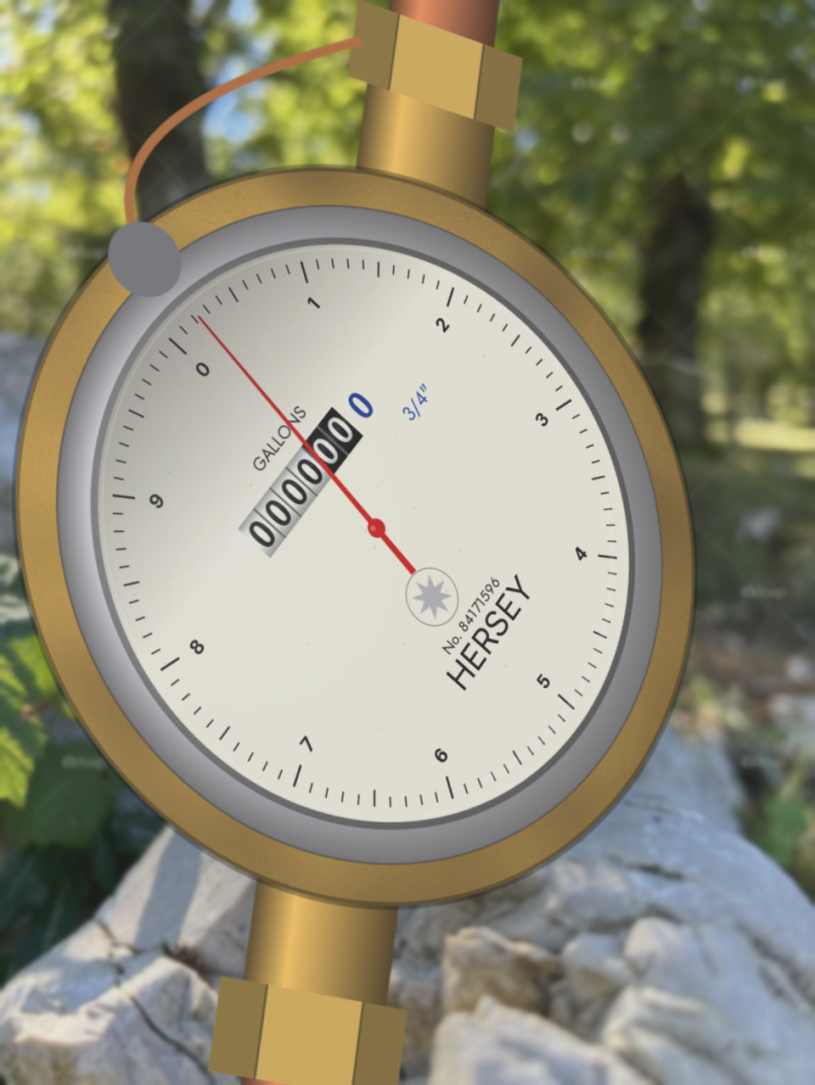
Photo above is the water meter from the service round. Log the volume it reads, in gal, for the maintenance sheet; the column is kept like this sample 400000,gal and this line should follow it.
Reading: 0.2,gal
